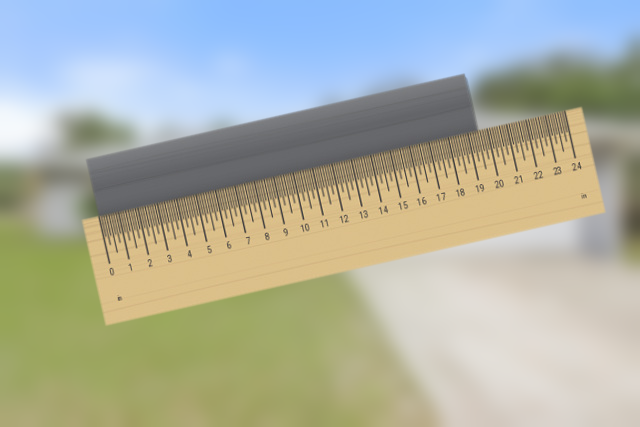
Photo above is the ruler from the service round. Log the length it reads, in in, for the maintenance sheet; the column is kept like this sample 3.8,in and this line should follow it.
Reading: 19.5,in
